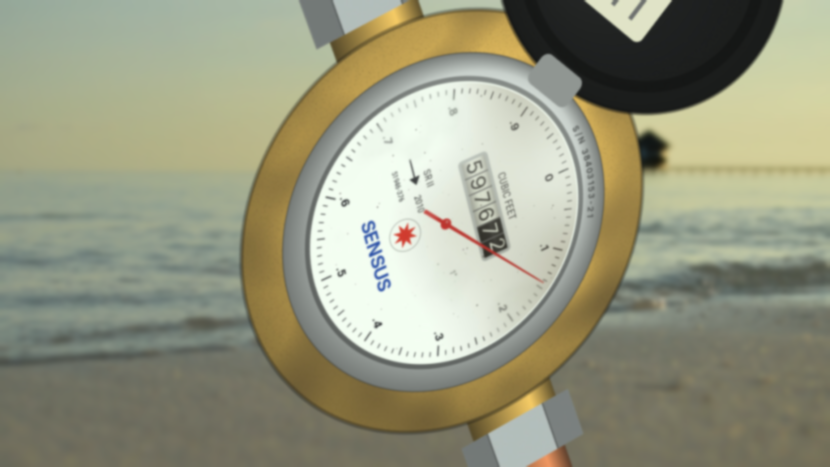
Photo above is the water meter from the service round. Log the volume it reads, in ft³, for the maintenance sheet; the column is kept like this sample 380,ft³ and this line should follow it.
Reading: 597672.14,ft³
